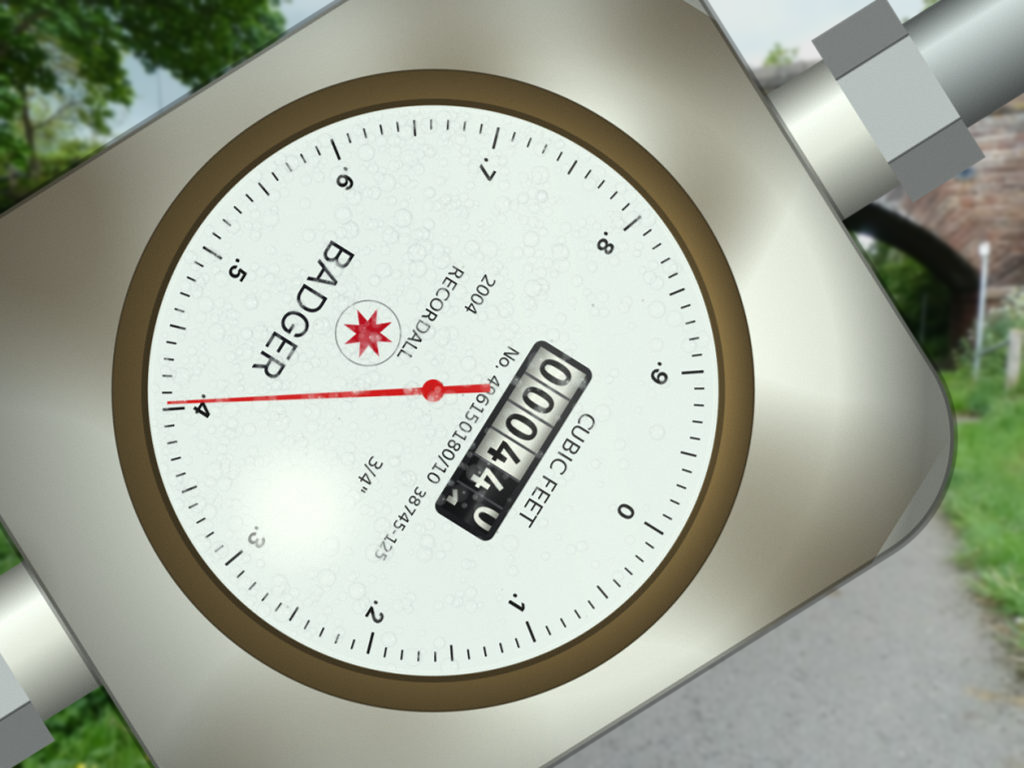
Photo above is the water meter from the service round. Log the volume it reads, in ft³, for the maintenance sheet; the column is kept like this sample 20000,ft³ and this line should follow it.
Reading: 440.40,ft³
